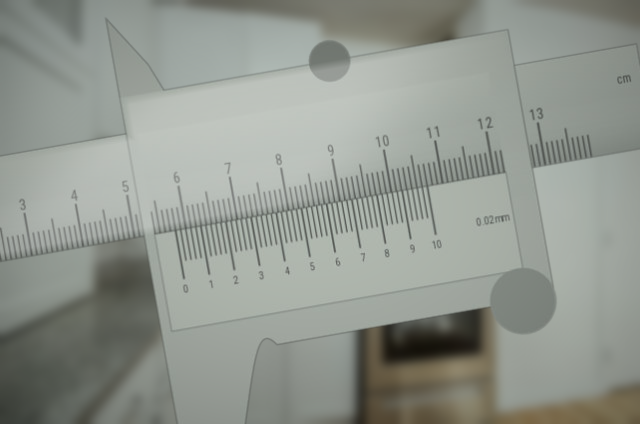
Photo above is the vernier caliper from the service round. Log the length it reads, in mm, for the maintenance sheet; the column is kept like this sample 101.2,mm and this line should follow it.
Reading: 58.0,mm
